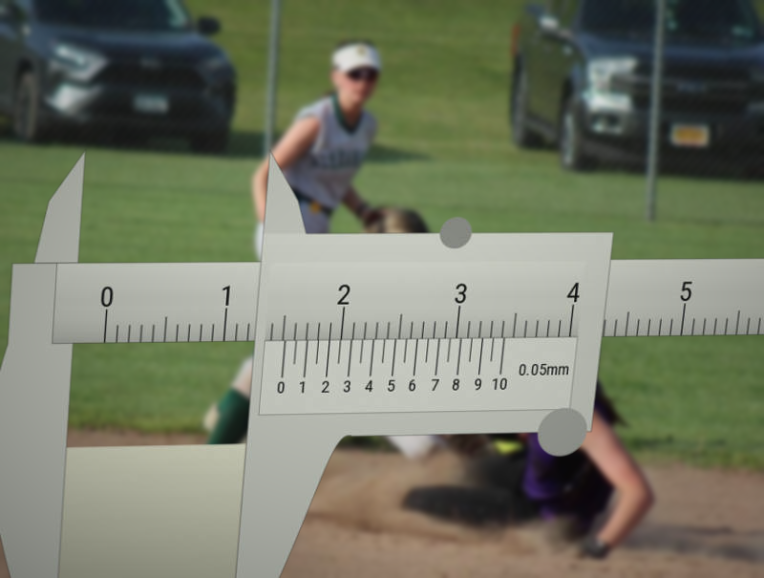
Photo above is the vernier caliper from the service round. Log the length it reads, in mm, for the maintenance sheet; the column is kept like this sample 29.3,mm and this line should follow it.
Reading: 15.2,mm
